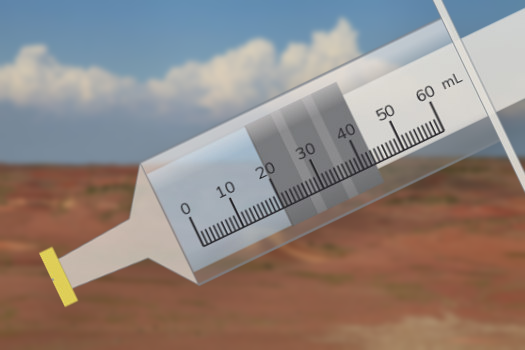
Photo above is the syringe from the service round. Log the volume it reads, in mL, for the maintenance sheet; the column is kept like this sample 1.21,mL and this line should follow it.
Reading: 20,mL
